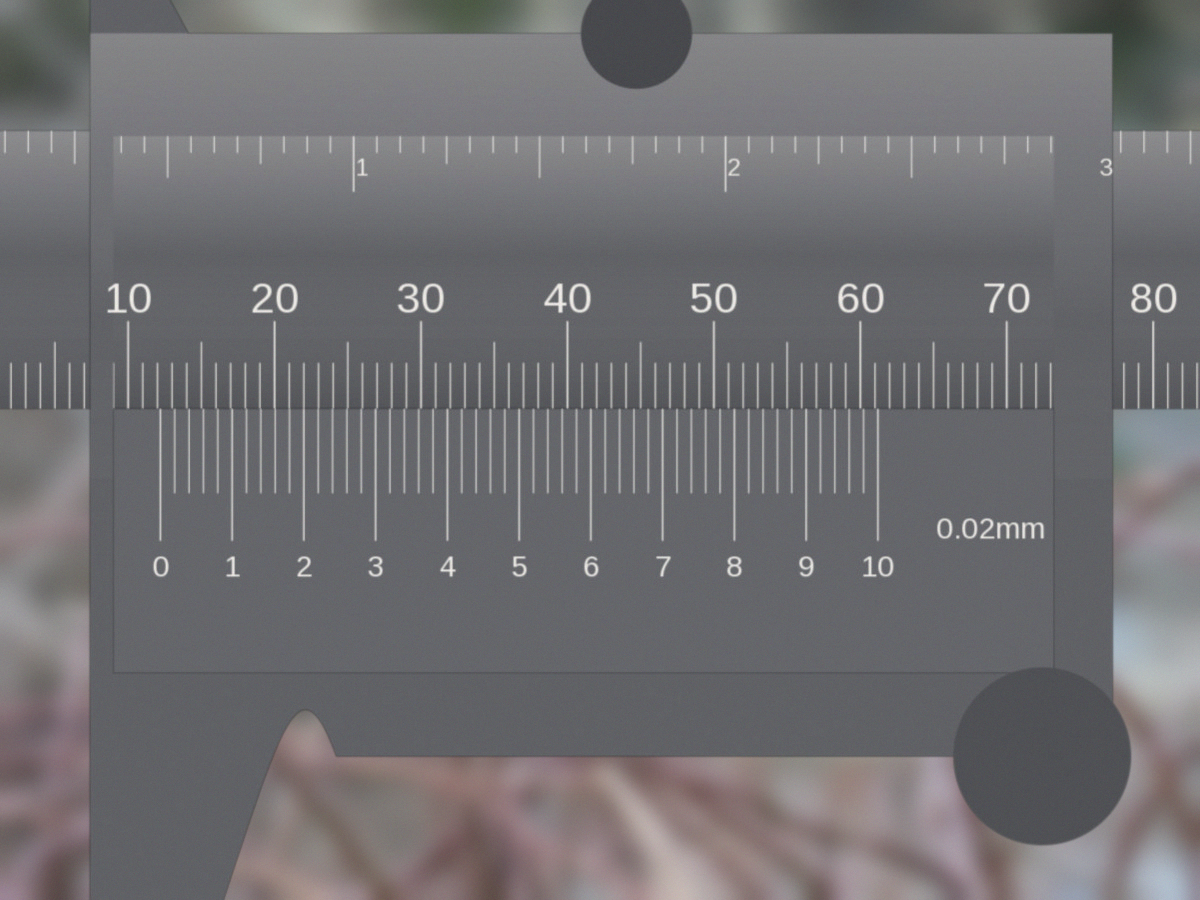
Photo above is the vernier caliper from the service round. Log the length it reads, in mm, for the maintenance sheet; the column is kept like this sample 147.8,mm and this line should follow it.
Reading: 12.2,mm
